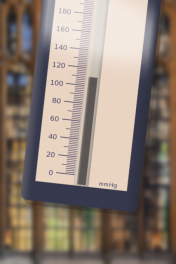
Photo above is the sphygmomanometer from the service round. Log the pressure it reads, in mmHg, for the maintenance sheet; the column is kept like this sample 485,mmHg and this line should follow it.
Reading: 110,mmHg
